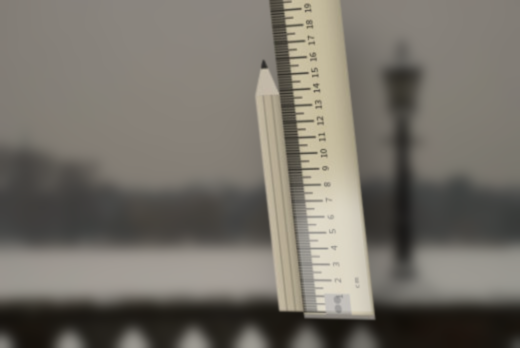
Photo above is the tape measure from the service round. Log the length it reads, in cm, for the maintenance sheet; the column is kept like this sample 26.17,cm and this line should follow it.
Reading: 16,cm
